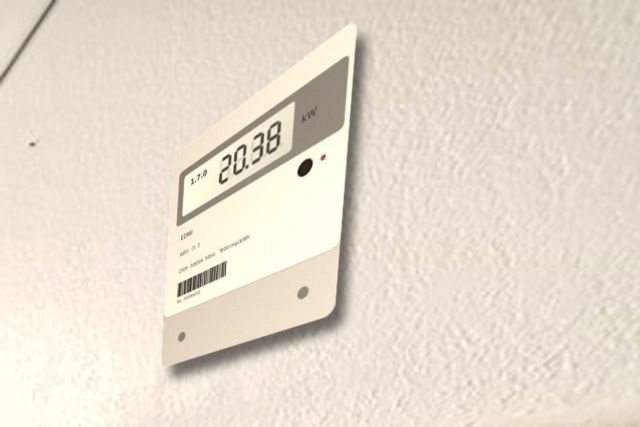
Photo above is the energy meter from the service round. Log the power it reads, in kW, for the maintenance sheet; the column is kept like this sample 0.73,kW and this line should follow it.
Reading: 20.38,kW
